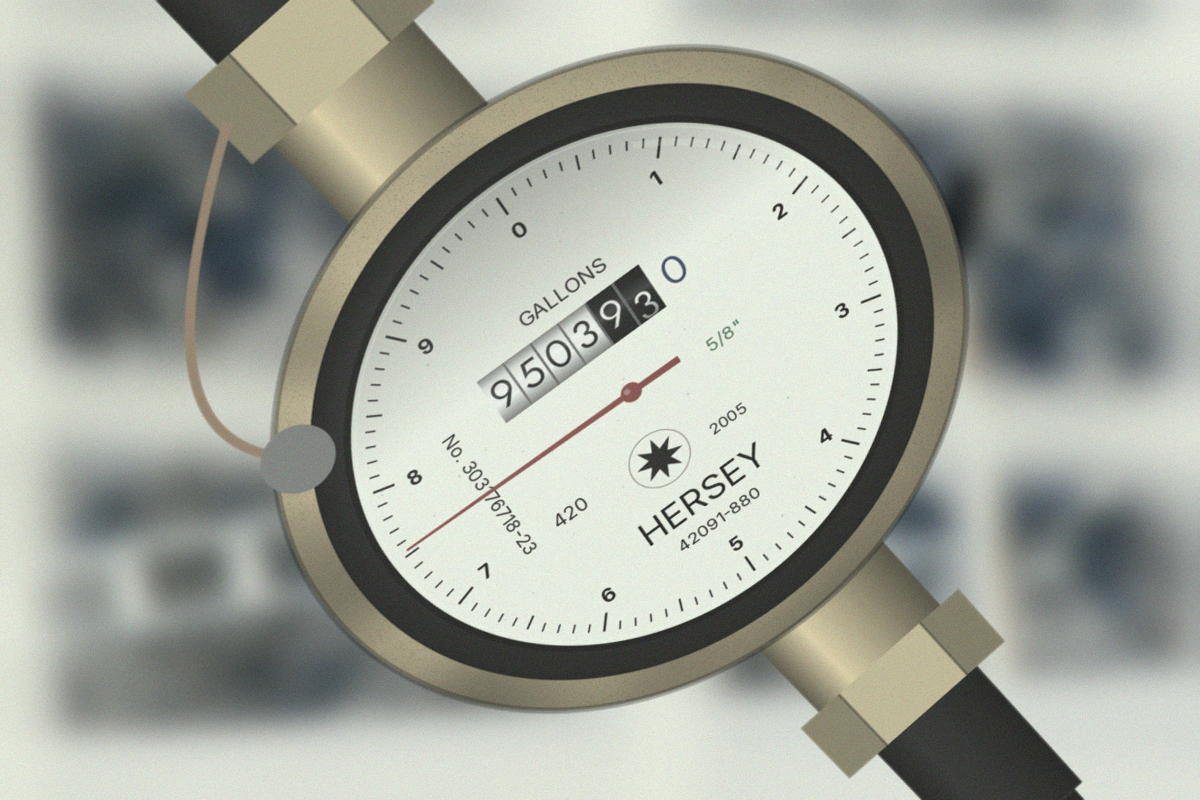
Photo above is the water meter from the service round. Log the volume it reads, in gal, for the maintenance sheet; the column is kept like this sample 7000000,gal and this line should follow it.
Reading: 9503927.5,gal
